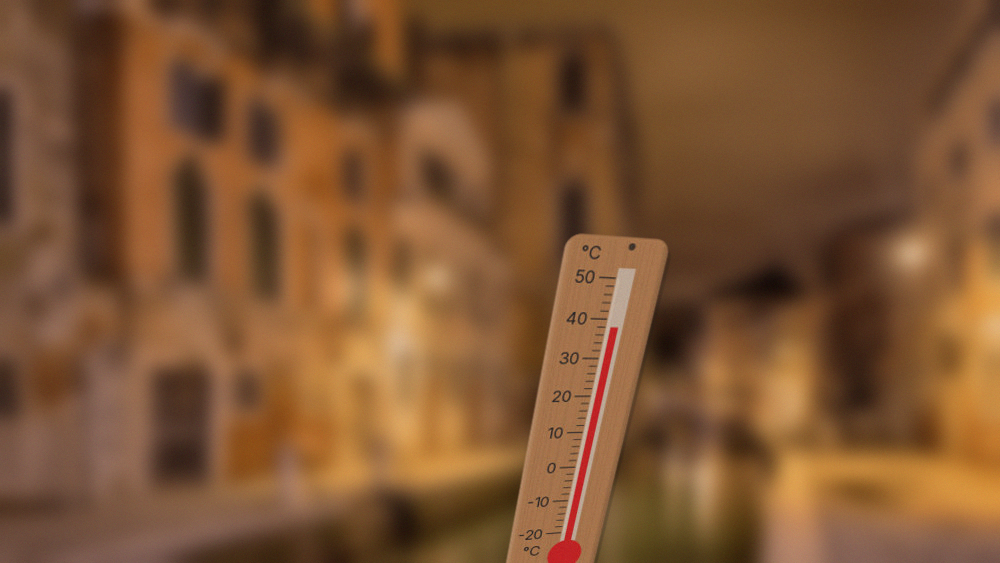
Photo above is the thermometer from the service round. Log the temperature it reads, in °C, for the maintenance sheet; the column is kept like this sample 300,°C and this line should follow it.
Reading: 38,°C
